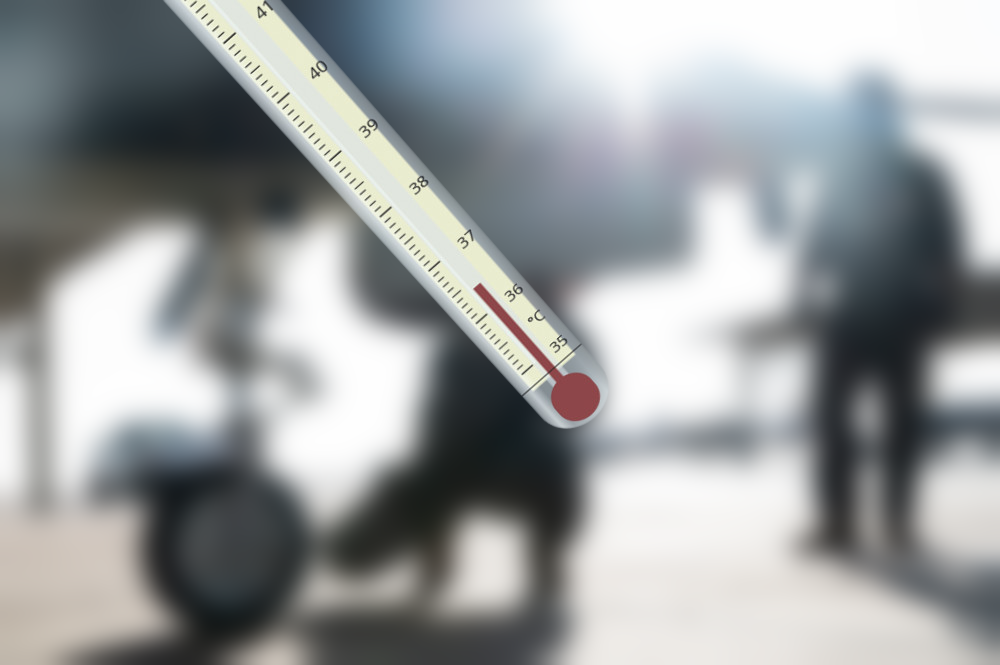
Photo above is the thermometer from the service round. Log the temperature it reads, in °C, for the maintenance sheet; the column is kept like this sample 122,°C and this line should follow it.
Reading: 36.4,°C
